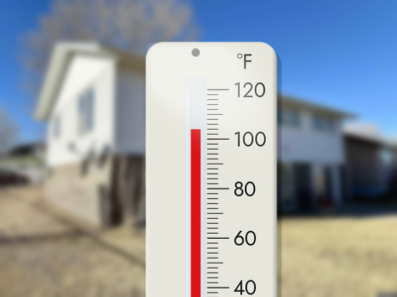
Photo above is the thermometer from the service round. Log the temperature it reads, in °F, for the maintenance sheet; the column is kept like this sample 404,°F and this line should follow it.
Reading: 104,°F
